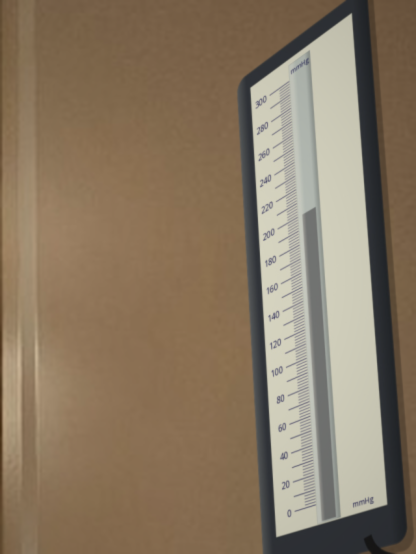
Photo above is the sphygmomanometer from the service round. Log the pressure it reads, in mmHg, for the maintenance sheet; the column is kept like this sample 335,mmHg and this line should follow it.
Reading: 200,mmHg
